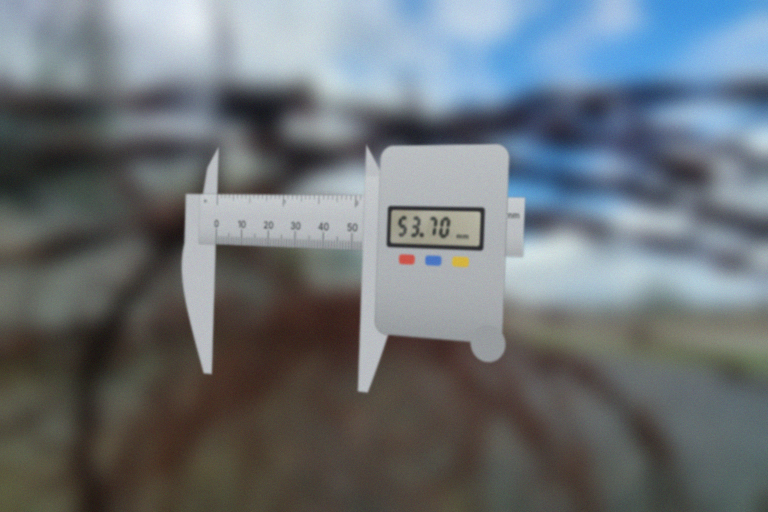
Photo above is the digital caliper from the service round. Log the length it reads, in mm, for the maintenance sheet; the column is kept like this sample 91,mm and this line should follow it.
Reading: 53.70,mm
